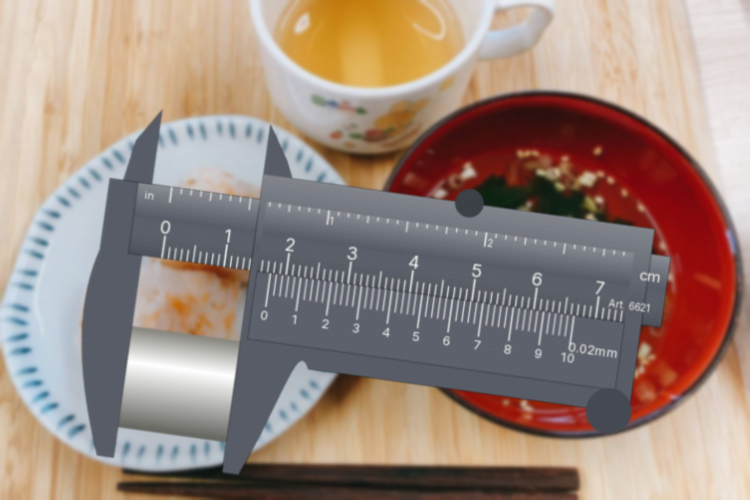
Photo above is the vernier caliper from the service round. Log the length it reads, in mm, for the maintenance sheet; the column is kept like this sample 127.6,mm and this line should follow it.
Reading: 17.5,mm
